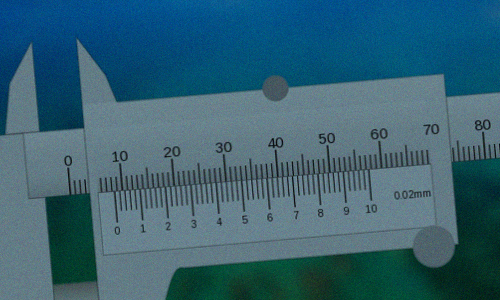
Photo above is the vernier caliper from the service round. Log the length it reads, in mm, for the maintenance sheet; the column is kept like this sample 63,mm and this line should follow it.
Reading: 8.5,mm
